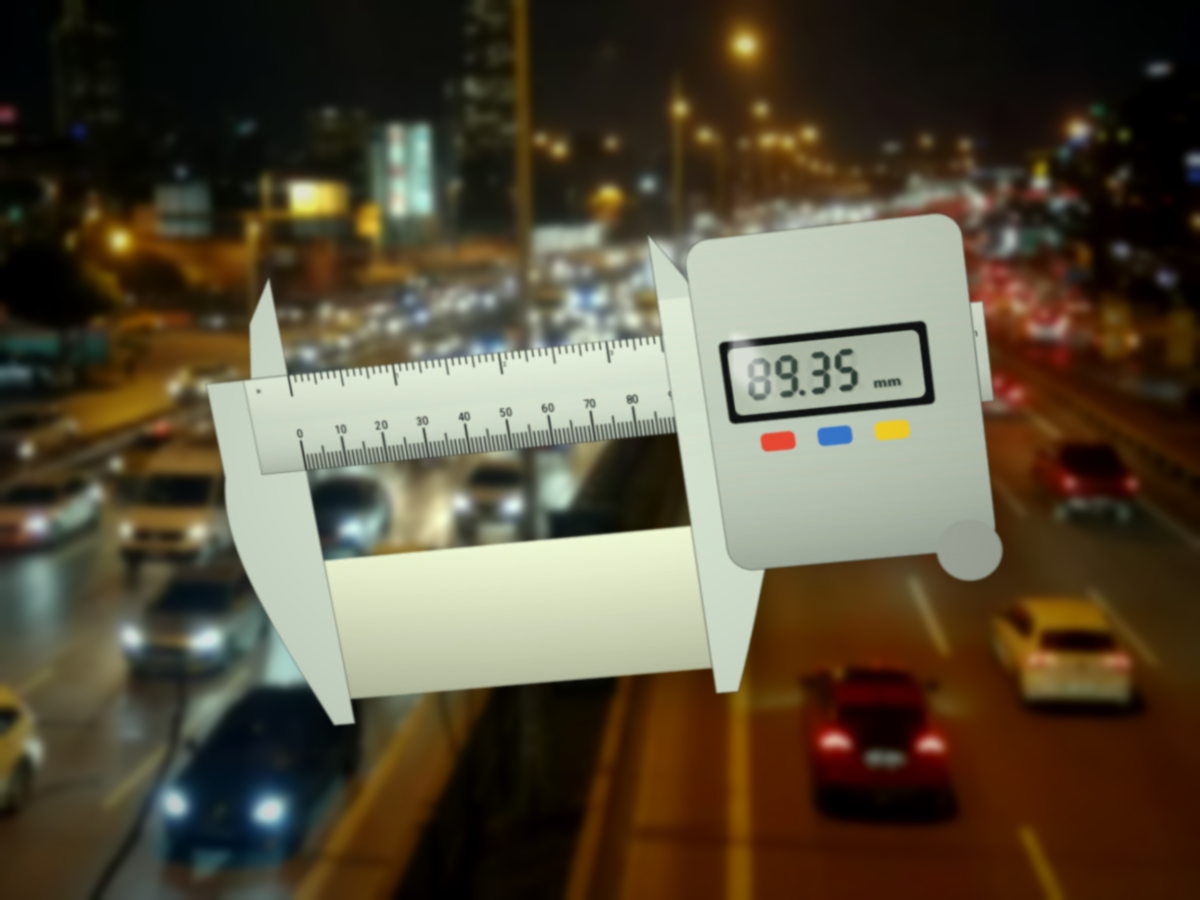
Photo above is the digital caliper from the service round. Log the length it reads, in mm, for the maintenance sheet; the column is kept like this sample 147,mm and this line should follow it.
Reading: 89.35,mm
